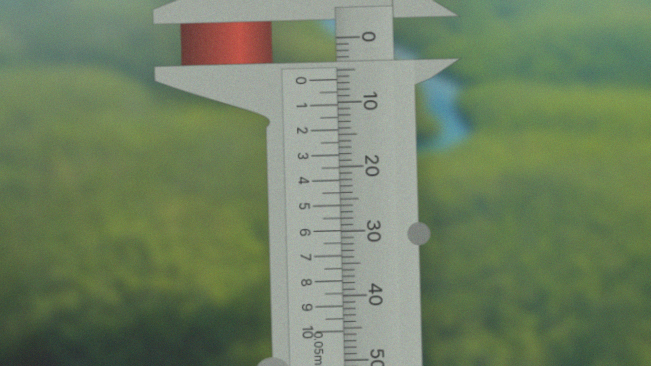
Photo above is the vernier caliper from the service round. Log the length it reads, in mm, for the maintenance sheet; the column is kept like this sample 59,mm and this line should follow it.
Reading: 6.5,mm
